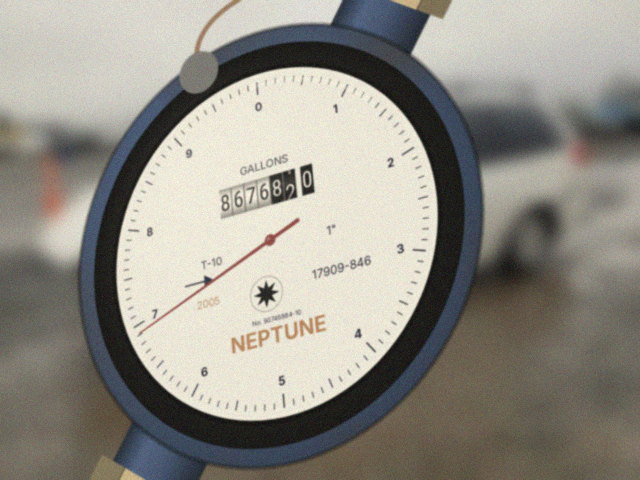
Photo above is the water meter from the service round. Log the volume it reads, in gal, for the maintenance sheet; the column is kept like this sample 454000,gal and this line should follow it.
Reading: 8676816.9,gal
